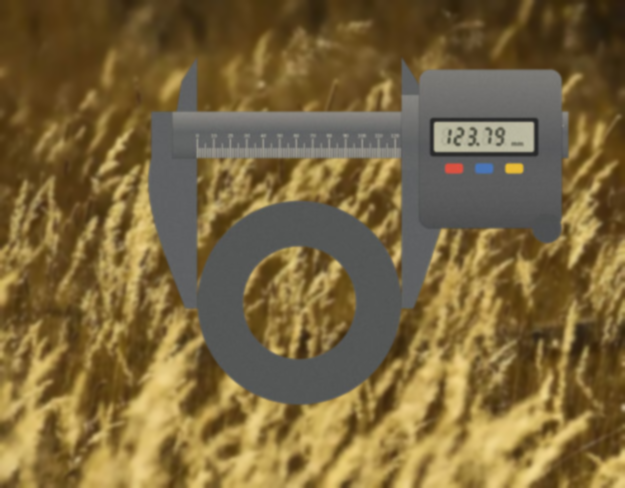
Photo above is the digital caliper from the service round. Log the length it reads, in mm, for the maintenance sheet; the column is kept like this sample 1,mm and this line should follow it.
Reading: 123.79,mm
